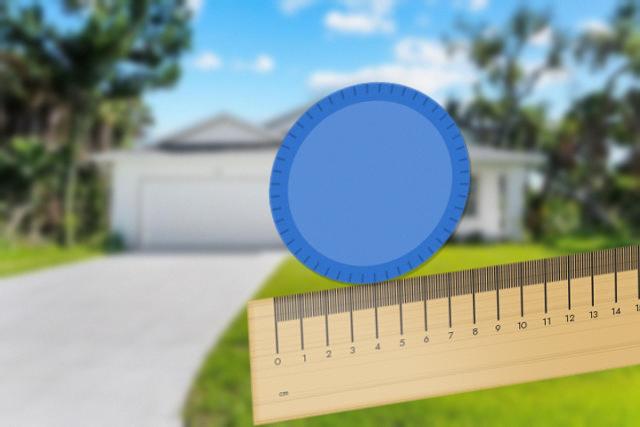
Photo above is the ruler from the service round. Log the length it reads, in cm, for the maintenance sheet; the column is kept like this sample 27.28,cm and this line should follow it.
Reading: 8,cm
